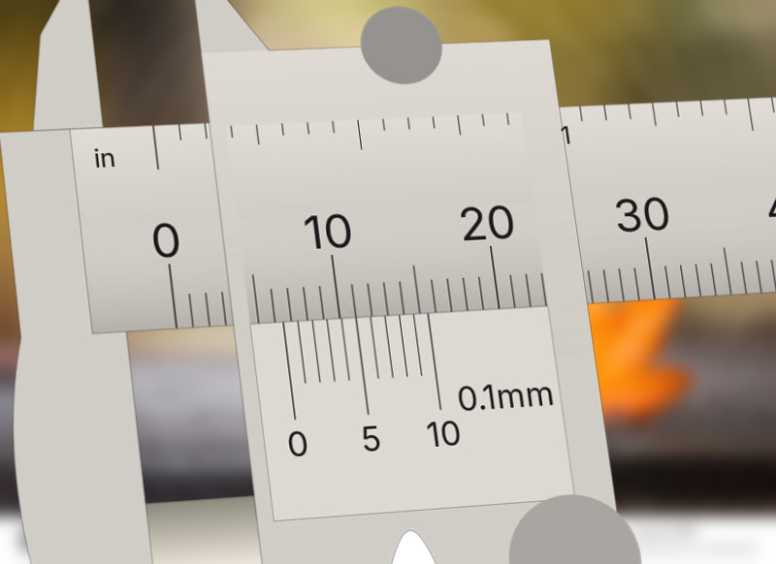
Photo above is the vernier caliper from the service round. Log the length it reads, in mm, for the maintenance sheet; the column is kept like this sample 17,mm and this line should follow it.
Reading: 6.5,mm
